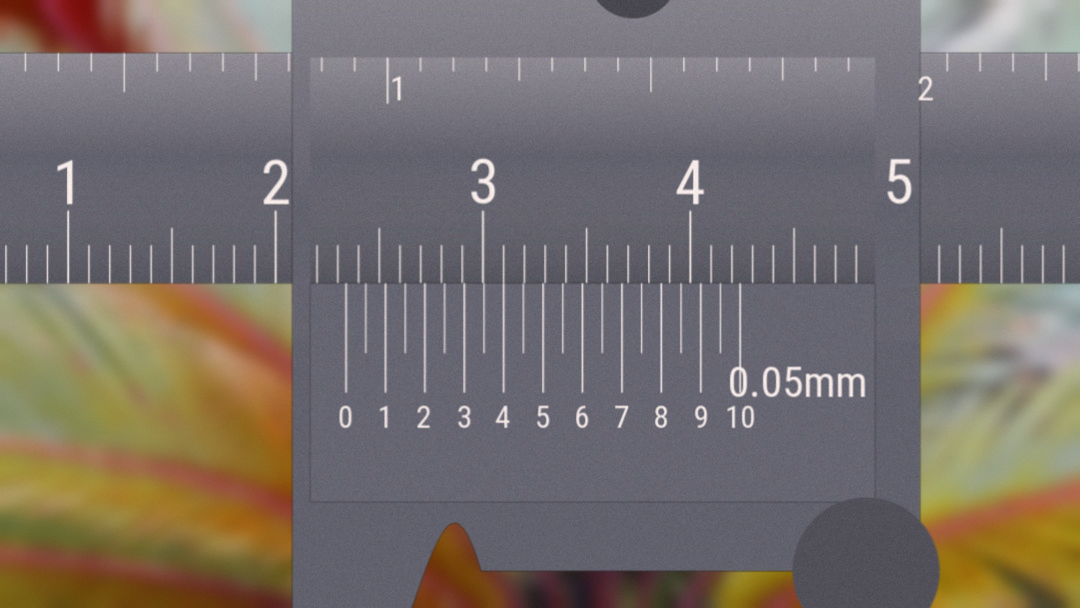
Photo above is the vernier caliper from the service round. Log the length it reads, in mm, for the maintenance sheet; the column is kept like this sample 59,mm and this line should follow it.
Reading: 23.4,mm
